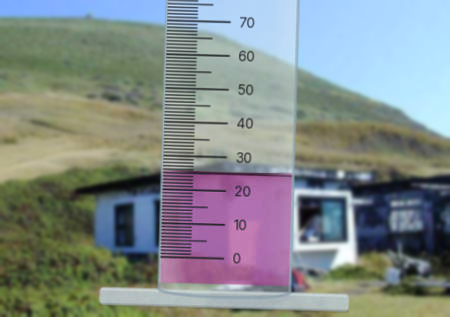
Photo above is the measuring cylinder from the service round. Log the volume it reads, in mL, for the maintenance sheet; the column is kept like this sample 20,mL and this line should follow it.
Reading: 25,mL
